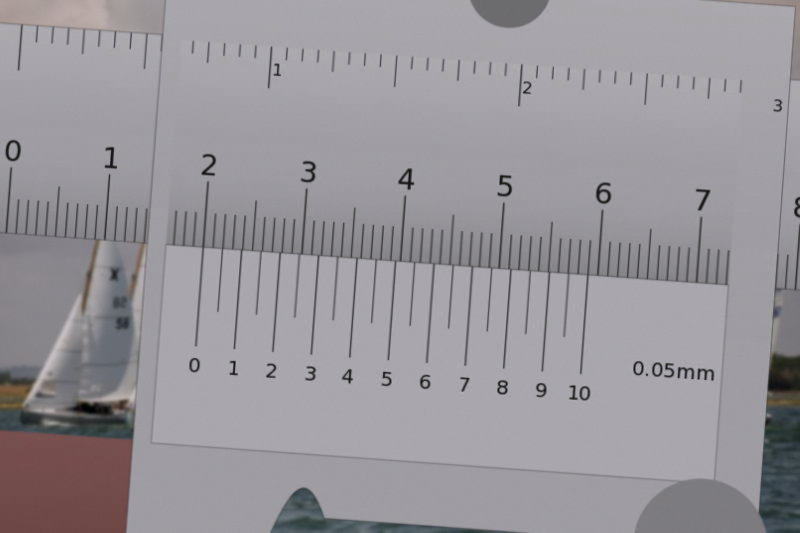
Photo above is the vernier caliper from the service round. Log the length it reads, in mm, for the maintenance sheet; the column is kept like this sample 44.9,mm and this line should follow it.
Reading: 20.0,mm
